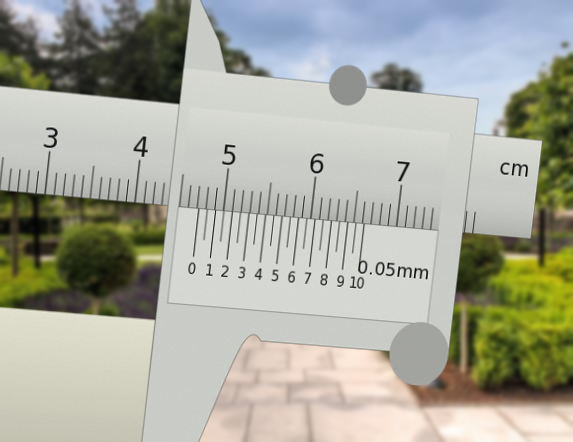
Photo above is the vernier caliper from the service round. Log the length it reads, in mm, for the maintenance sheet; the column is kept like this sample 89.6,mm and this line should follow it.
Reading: 47.2,mm
